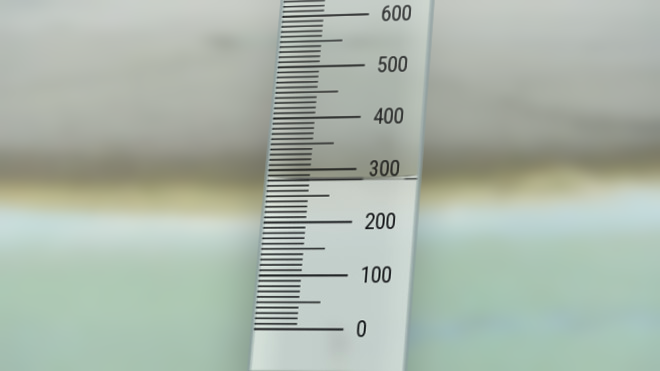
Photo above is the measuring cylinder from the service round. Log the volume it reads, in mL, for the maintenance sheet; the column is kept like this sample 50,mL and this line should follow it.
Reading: 280,mL
